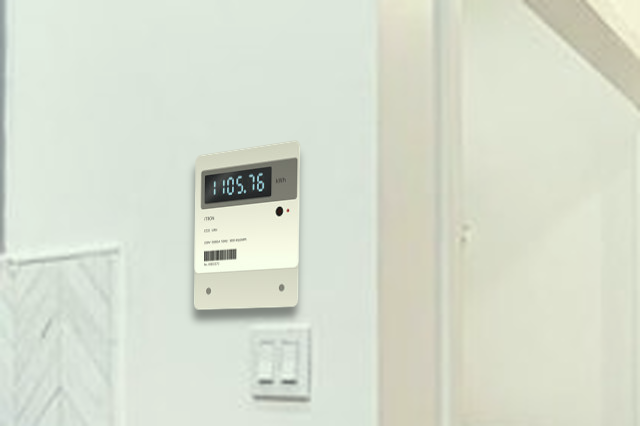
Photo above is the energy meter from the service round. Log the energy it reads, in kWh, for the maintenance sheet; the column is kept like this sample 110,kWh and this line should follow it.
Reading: 1105.76,kWh
